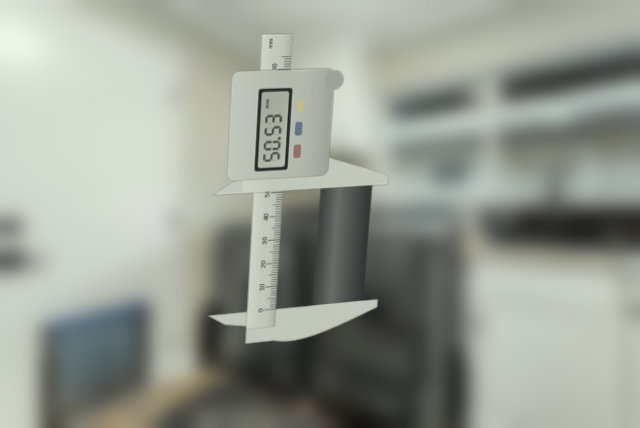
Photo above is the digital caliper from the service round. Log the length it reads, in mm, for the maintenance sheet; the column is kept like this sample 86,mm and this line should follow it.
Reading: 50.53,mm
